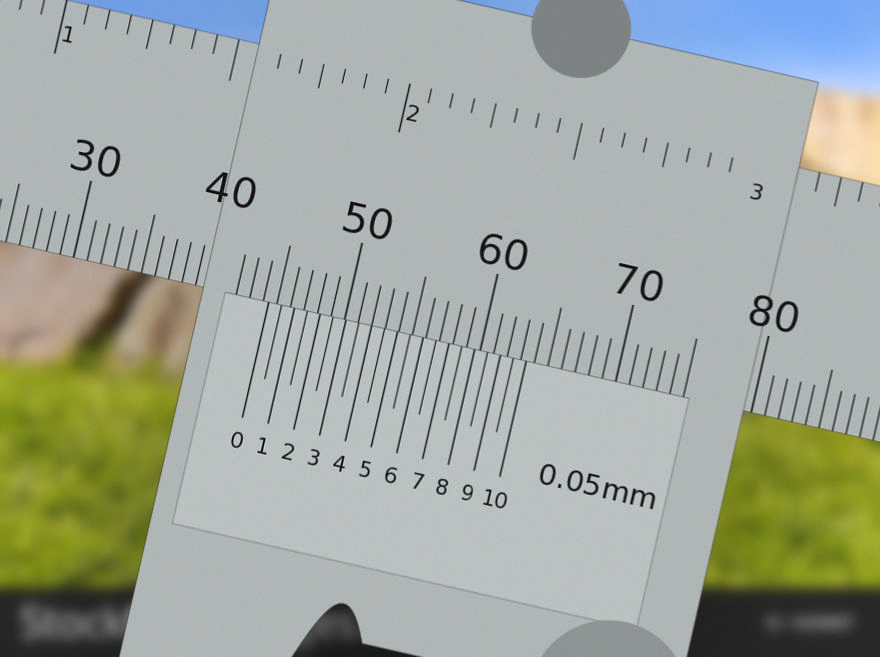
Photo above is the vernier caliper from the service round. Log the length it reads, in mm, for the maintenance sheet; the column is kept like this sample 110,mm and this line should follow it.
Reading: 44.4,mm
